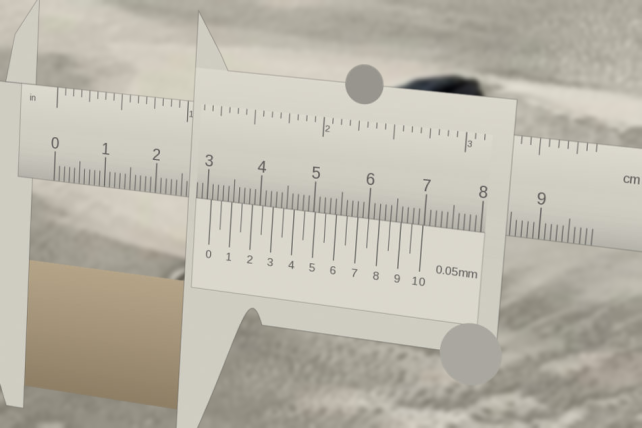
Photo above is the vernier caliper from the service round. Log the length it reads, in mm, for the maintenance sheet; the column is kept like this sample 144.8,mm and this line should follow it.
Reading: 30.8,mm
